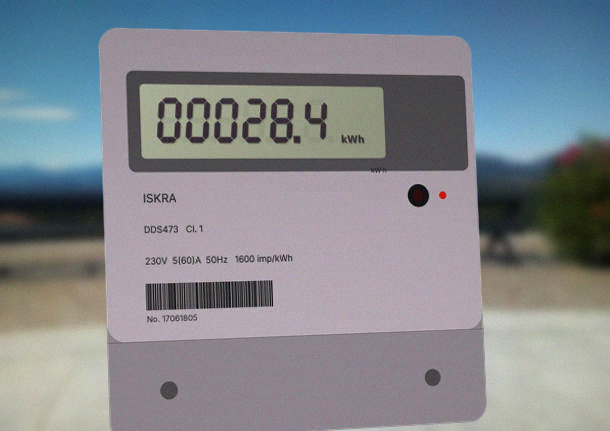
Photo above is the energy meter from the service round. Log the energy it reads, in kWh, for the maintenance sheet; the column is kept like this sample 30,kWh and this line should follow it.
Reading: 28.4,kWh
